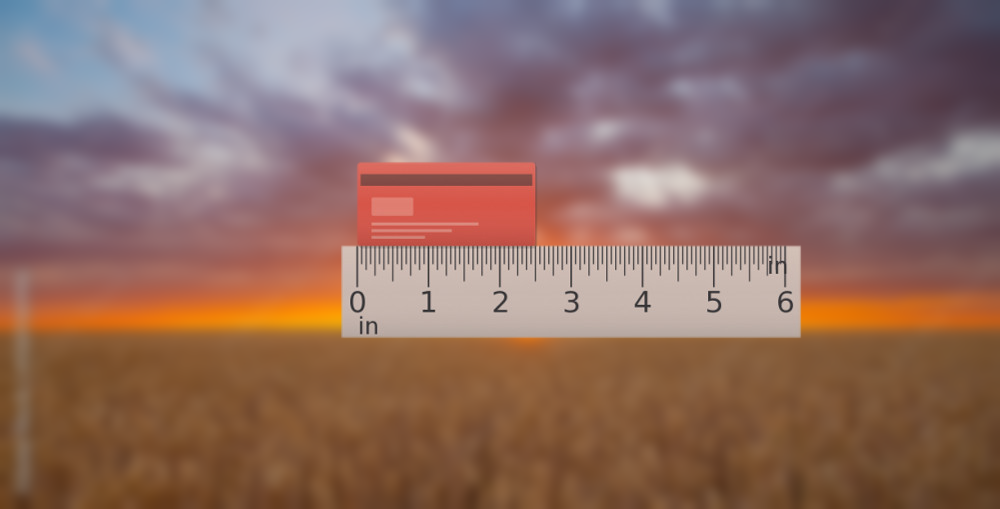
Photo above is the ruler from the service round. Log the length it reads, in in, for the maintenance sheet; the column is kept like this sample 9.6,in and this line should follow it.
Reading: 2.5,in
